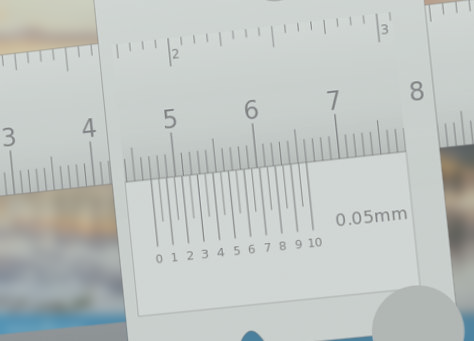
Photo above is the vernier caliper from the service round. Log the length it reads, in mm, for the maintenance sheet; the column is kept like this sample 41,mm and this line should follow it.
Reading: 47.0,mm
